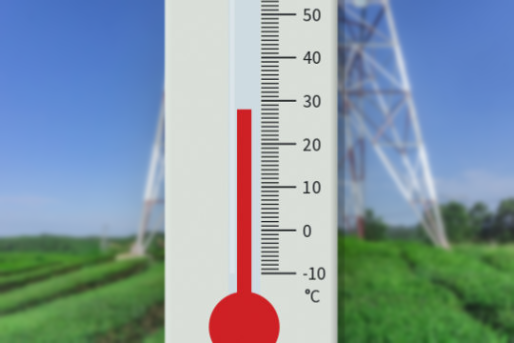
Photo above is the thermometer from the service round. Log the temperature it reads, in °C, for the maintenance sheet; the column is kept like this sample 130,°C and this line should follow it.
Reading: 28,°C
